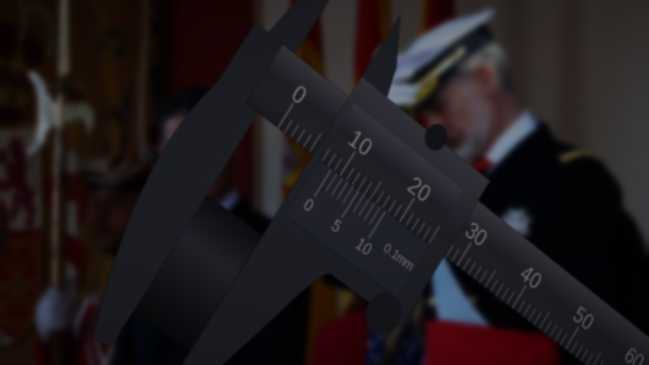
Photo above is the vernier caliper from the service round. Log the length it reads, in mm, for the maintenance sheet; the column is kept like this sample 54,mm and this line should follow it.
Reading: 8.6,mm
